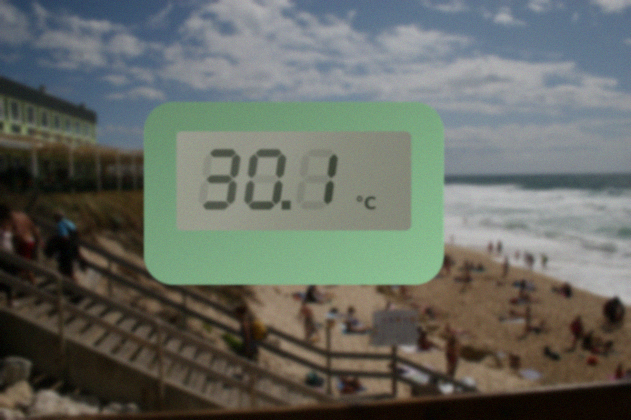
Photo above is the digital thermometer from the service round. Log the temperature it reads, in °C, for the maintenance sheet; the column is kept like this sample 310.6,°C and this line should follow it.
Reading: 30.1,°C
